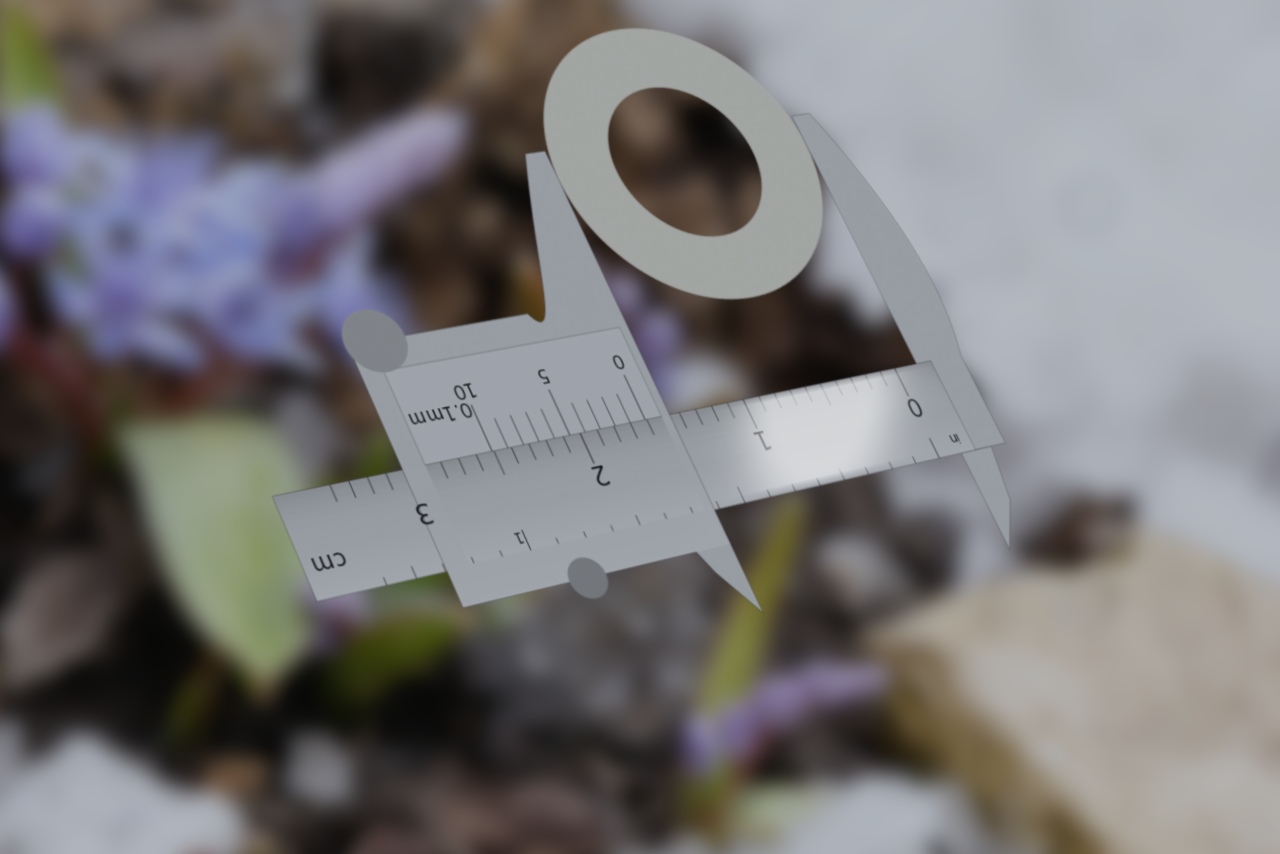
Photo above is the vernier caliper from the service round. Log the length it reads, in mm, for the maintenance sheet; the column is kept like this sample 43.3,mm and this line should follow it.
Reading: 16.1,mm
